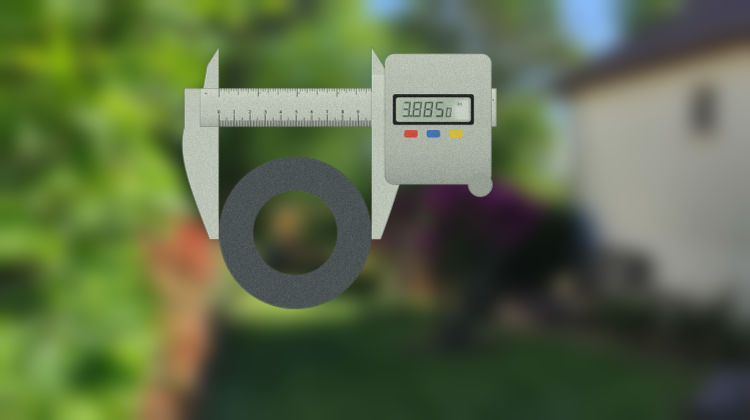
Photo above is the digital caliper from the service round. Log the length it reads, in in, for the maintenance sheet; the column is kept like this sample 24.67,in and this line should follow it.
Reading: 3.8850,in
